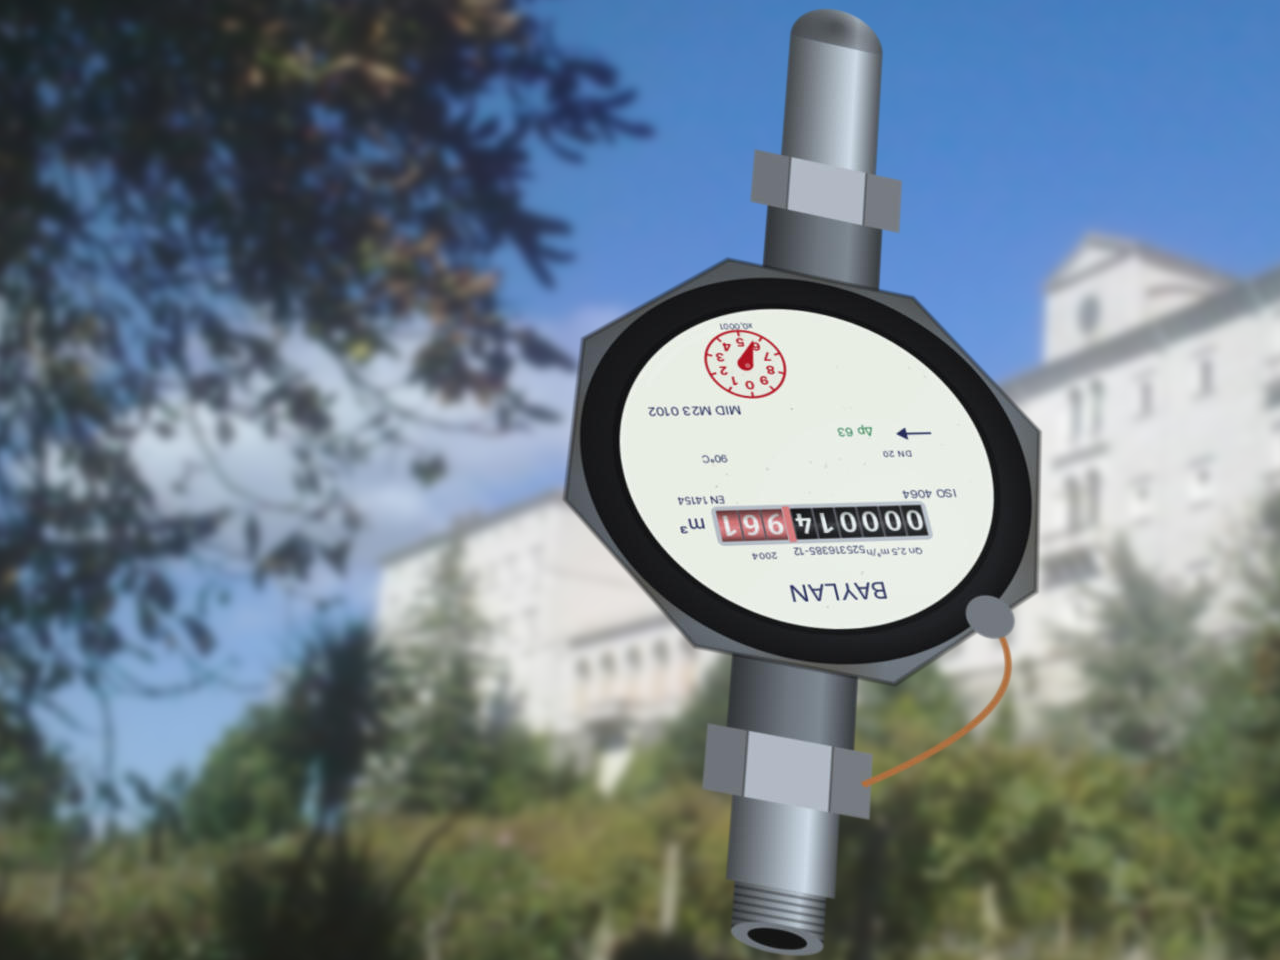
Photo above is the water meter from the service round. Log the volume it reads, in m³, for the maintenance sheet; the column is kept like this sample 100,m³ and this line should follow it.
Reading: 14.9615,m³
